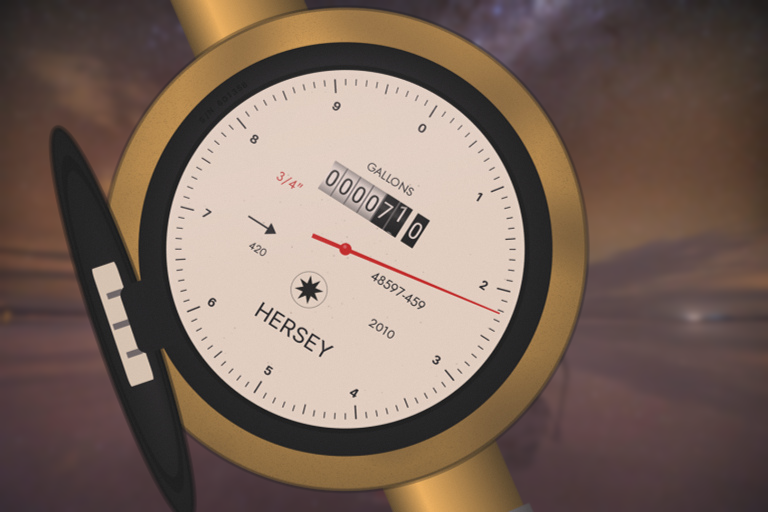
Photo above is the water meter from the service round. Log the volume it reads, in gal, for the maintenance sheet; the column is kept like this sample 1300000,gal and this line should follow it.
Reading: 712.2,gal
